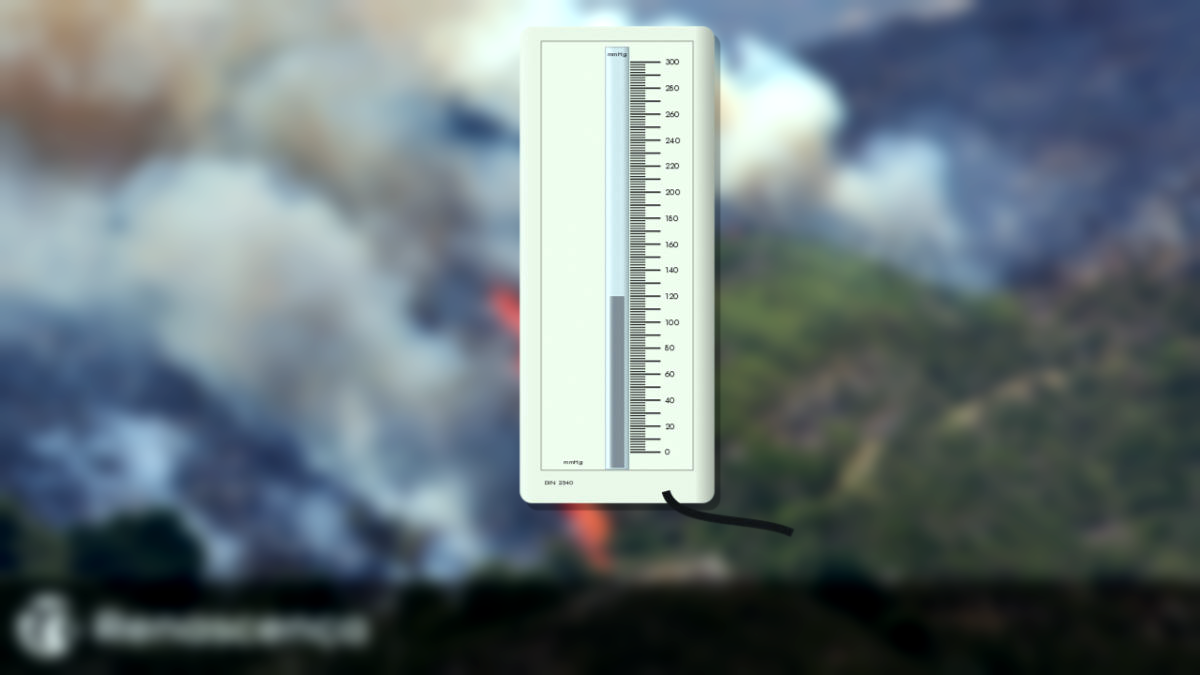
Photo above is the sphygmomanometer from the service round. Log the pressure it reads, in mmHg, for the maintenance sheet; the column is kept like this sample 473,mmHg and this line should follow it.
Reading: 120,mmHg
